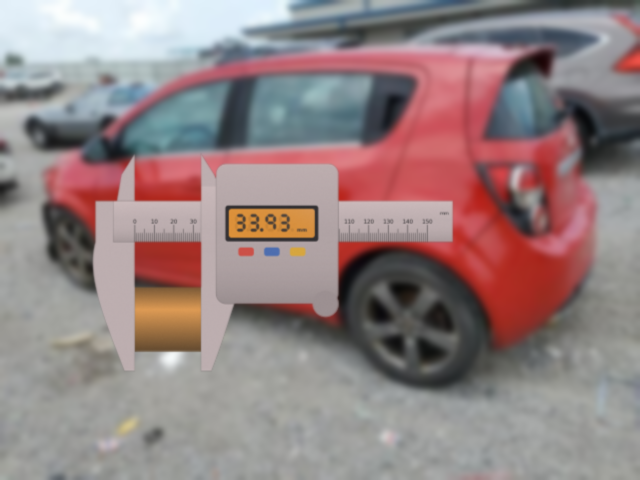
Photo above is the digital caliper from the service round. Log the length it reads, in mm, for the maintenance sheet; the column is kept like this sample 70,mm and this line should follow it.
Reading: 33.93,mm
